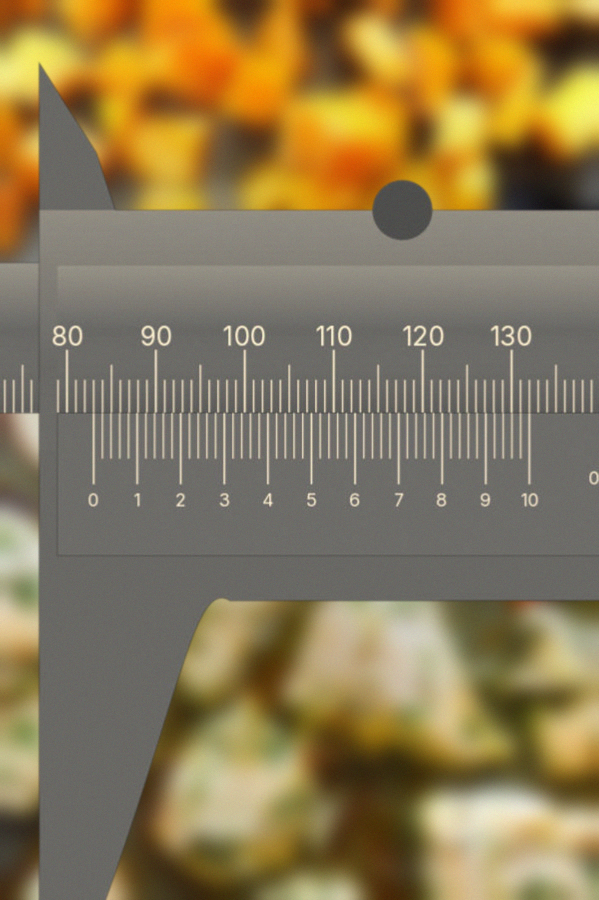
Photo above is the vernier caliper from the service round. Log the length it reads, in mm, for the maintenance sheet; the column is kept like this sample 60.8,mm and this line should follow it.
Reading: 83.0,mm
